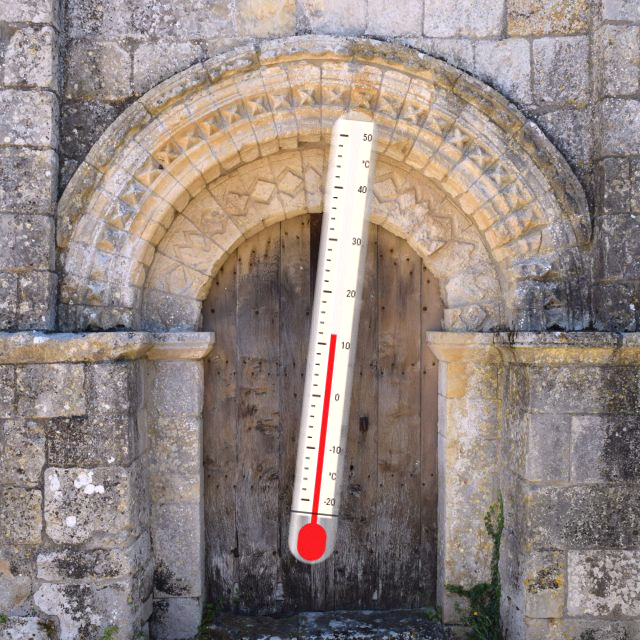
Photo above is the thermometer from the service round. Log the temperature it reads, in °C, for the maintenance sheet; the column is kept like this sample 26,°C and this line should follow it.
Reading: 12,°C
